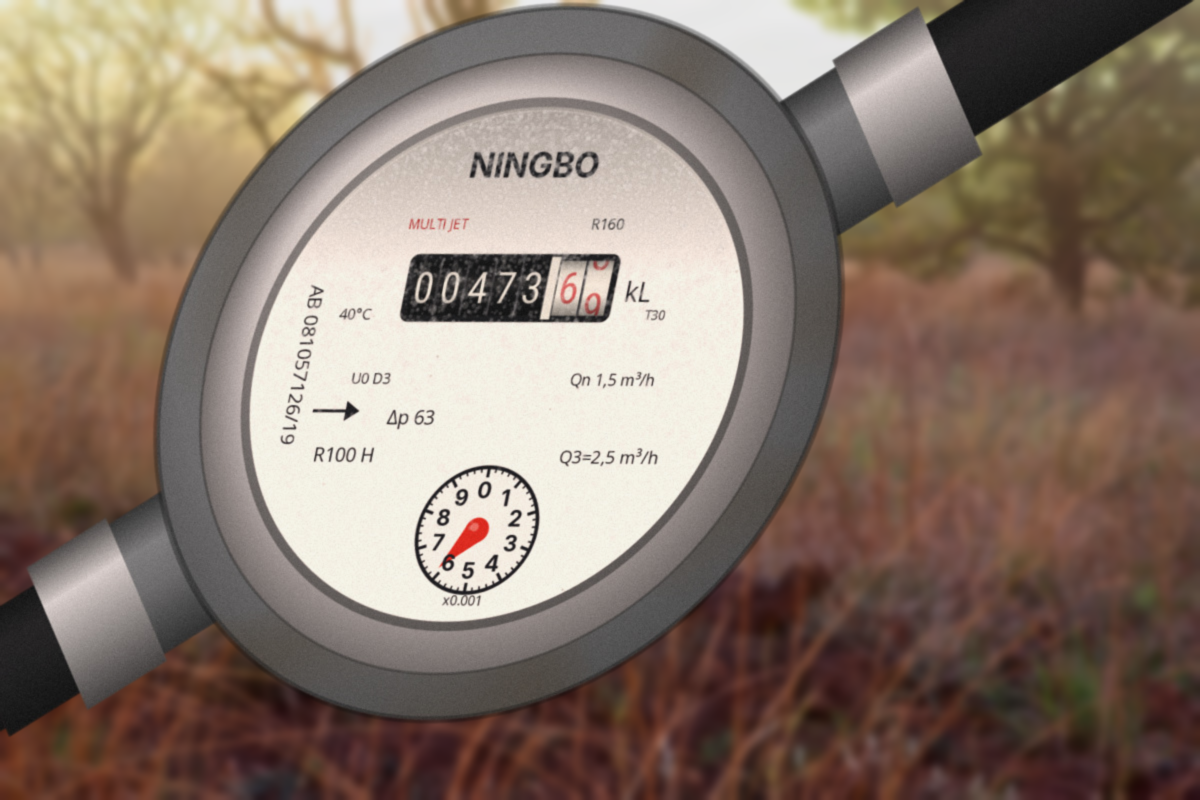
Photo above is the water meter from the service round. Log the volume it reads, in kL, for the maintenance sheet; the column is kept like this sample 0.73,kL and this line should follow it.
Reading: 473.686,kL
